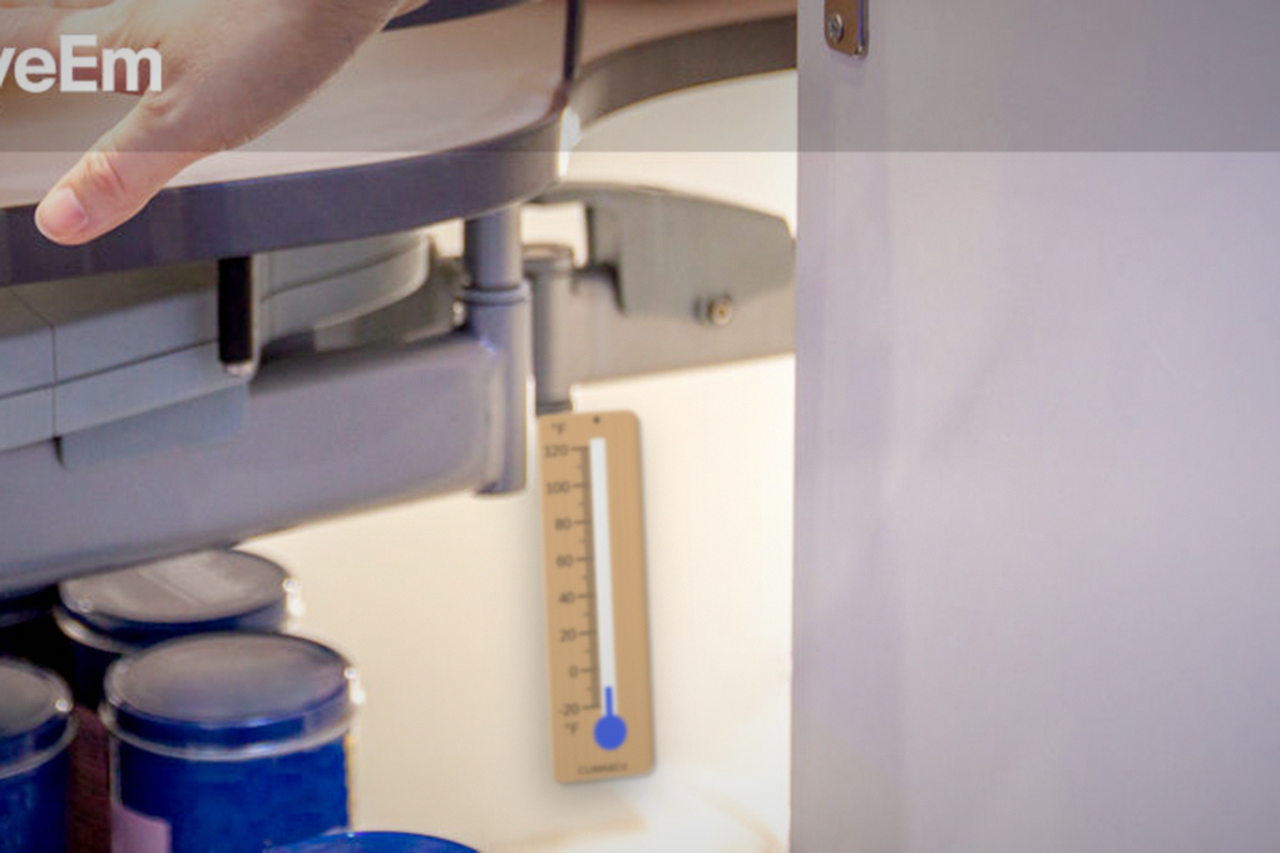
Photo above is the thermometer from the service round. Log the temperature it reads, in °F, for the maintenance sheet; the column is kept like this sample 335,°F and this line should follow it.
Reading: -10,°F
